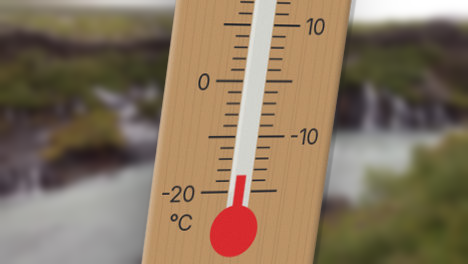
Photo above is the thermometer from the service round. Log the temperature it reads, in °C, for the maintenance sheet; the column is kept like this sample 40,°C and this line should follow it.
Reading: -17,°C
